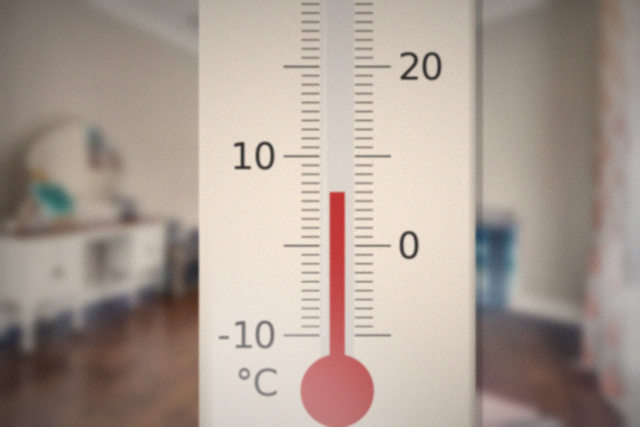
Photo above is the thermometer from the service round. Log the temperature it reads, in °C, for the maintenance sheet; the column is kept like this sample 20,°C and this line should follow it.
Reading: 6,°C
